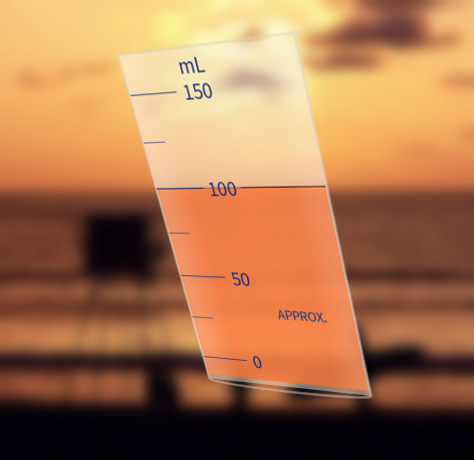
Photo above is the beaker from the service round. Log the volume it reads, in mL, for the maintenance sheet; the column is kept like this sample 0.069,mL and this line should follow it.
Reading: 100,mL
